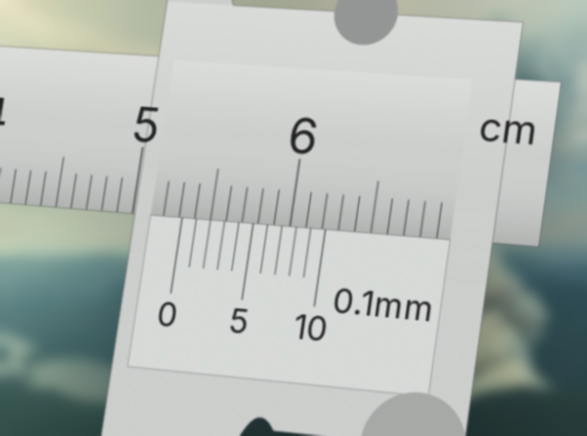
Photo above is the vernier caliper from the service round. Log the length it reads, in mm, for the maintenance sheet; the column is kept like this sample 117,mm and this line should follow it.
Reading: 53.2,mm
